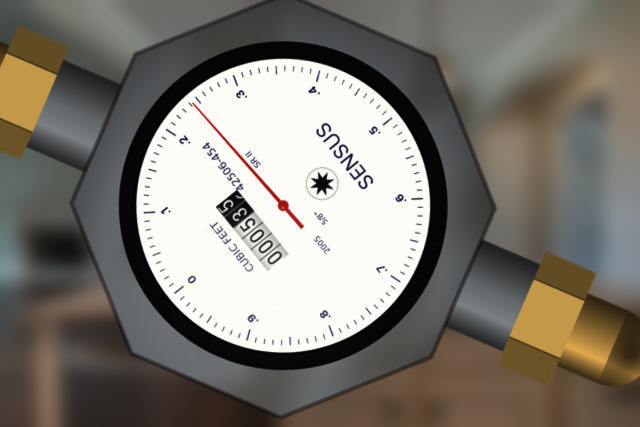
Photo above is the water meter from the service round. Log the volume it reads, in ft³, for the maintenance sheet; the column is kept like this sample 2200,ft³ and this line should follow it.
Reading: 535.24,ft³
